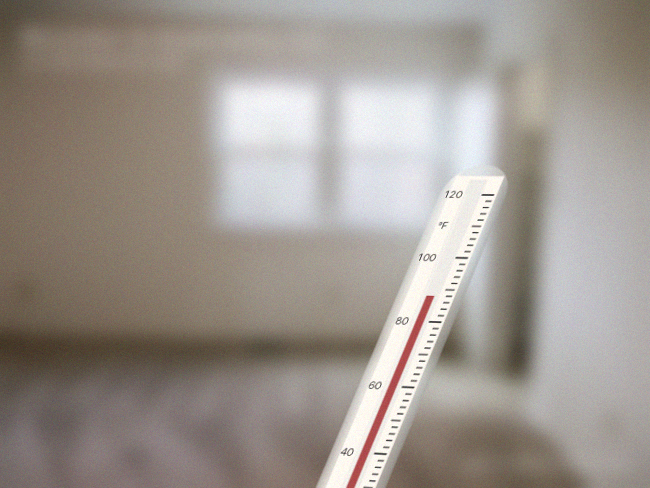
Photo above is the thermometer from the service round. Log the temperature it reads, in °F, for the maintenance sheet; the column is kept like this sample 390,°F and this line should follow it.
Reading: 88,°F
